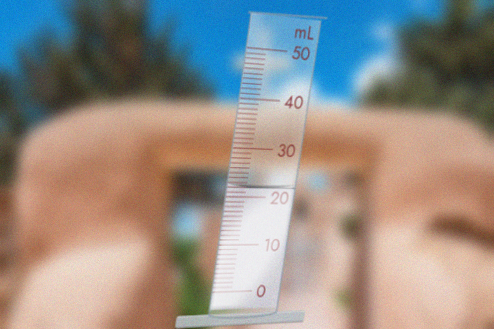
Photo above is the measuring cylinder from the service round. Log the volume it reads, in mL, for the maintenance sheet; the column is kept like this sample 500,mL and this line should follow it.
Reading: 22,mL
